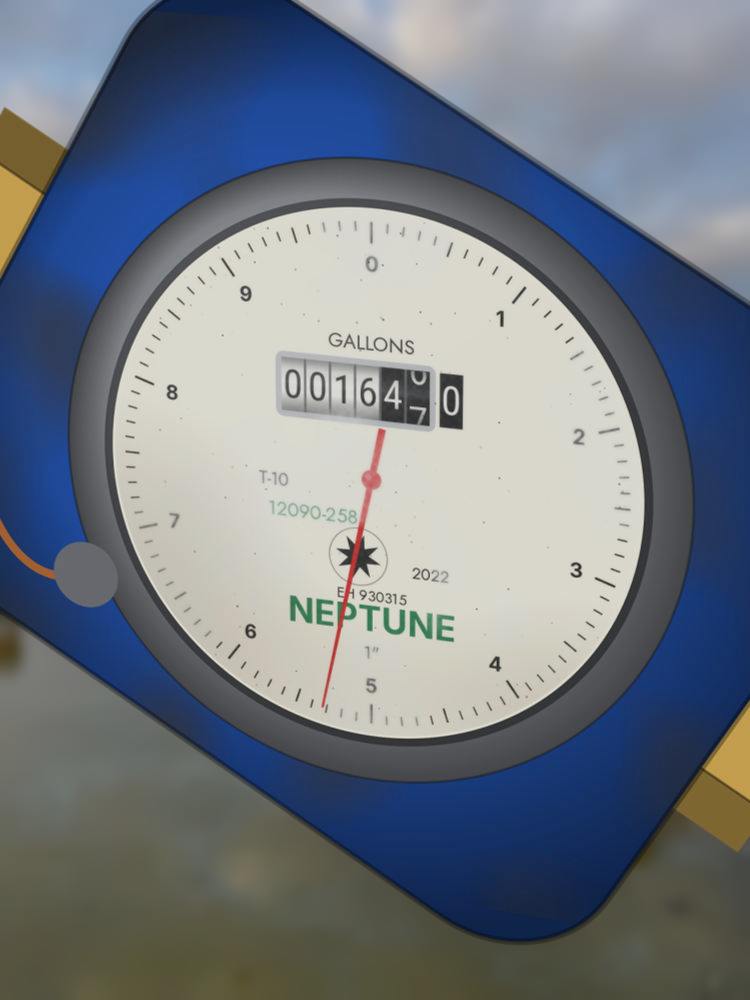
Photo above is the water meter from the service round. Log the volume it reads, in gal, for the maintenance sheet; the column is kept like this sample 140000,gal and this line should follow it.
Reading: 16465.3,gal
